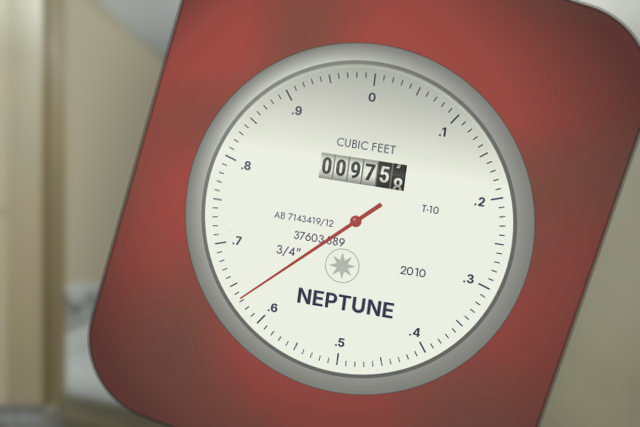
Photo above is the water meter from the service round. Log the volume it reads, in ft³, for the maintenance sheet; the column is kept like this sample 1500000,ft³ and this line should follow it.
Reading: 9757.63,ft³
